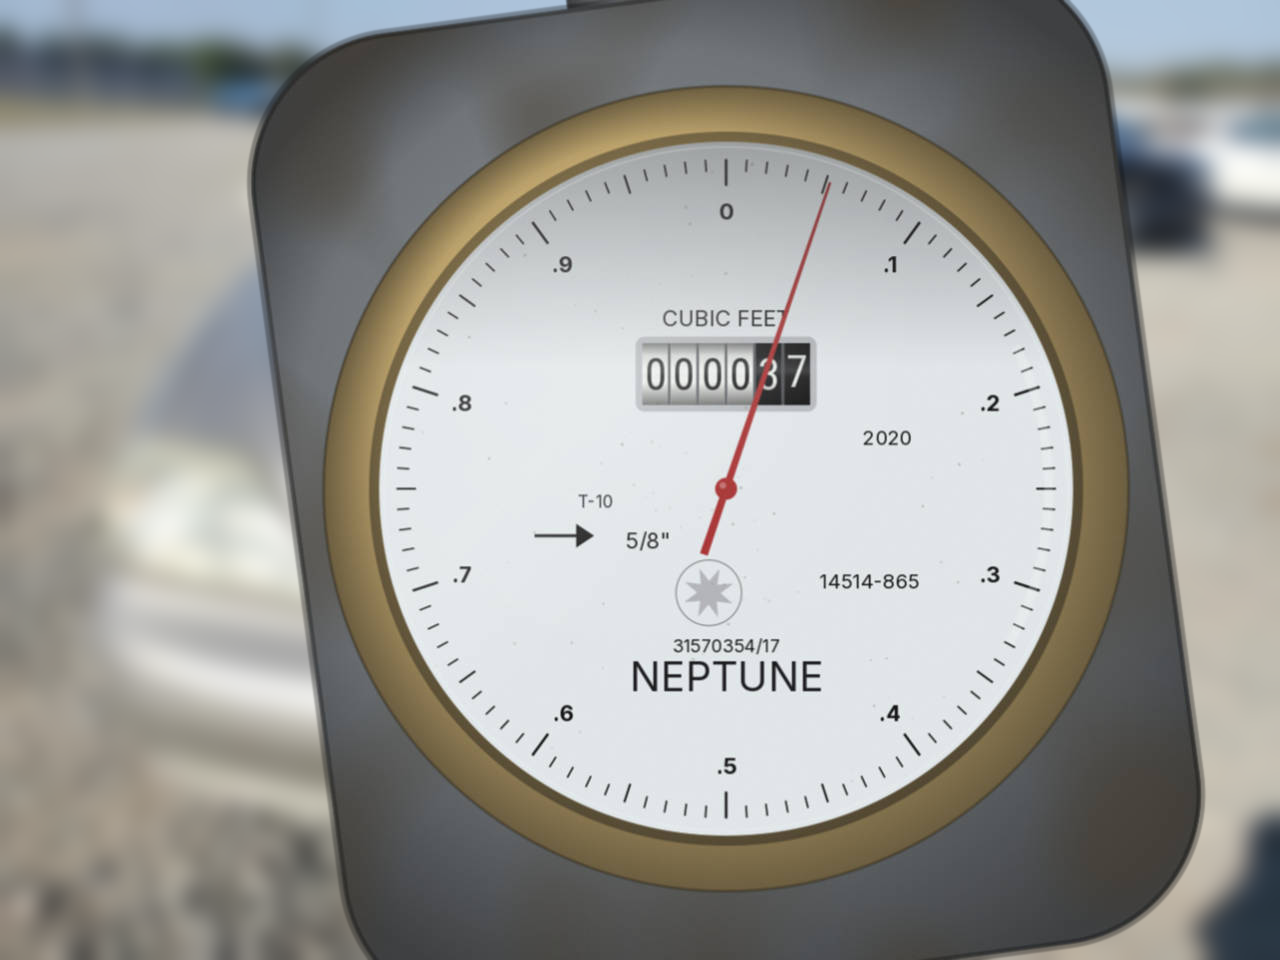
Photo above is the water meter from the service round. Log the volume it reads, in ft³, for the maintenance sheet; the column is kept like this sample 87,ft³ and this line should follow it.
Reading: 37.05,ft³
